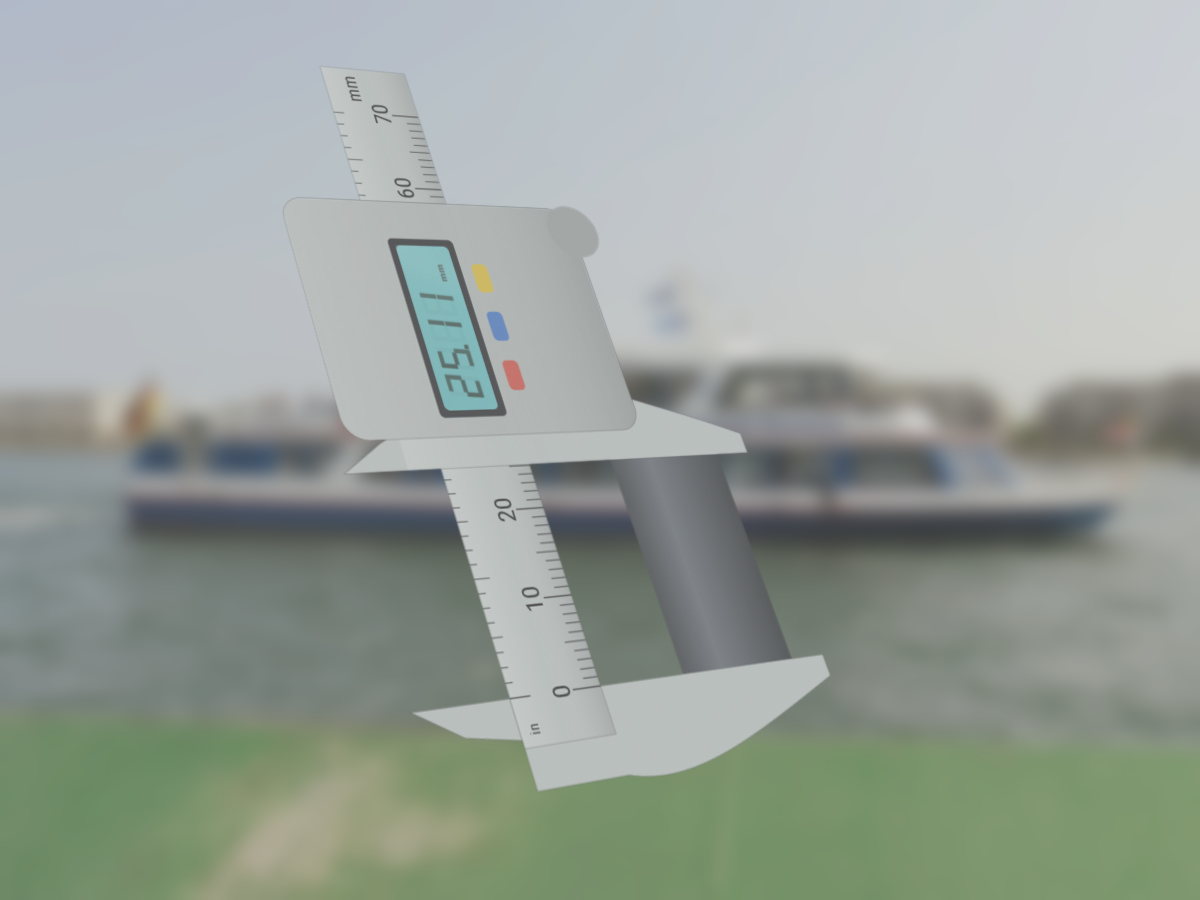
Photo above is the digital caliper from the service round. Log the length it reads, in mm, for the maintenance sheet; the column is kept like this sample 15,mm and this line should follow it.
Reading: 25.11,mm
